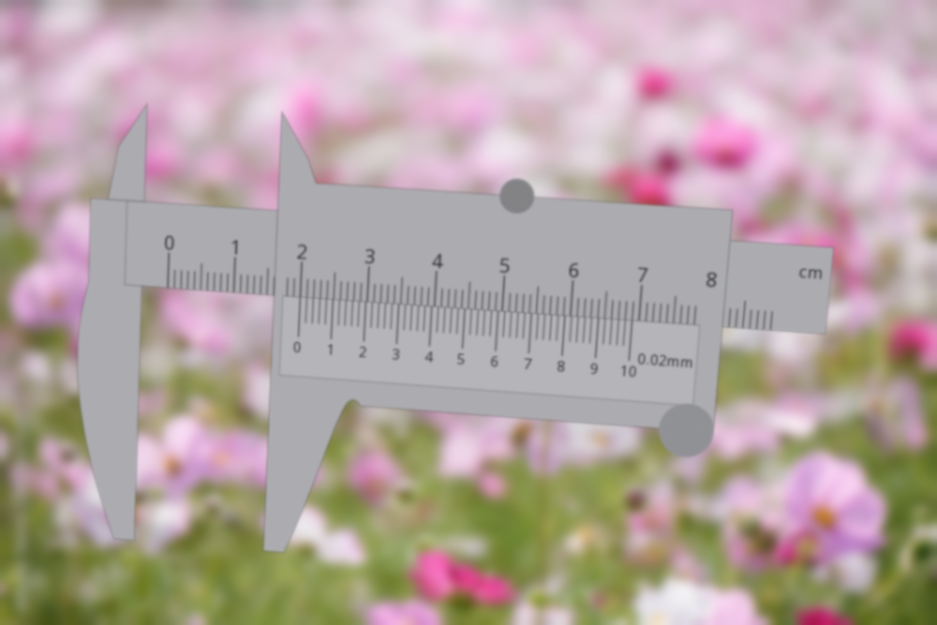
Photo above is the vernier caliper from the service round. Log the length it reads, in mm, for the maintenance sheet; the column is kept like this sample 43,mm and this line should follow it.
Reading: 20.0,mm
